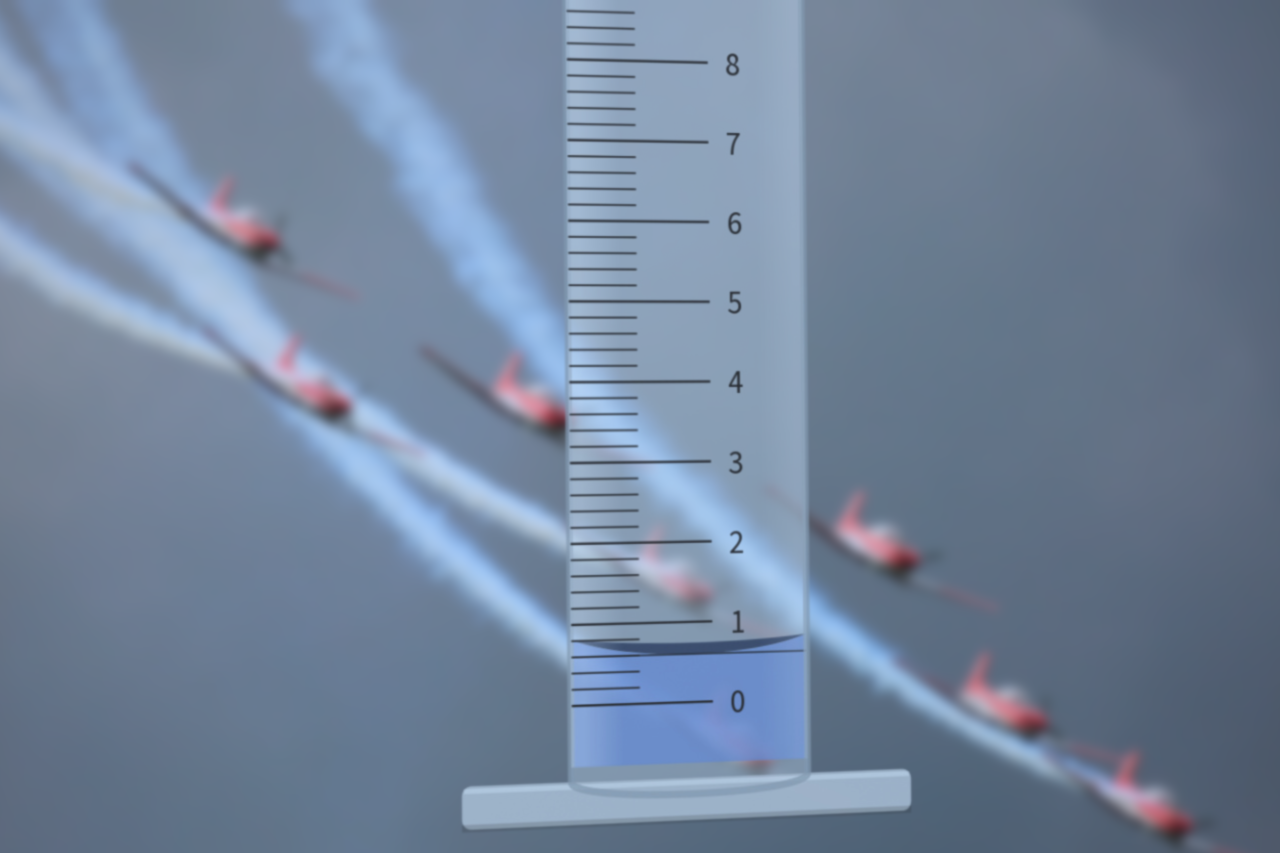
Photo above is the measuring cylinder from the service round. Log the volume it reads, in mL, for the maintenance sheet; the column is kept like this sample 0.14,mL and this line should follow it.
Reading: 0.6,mL
